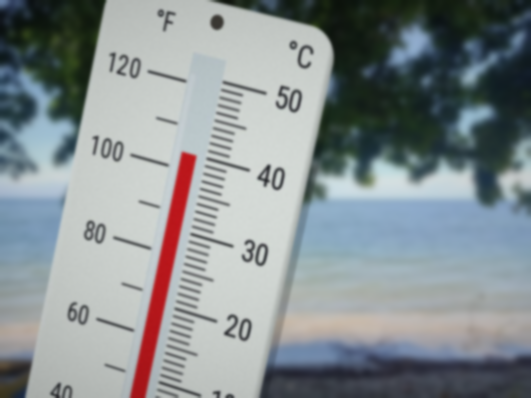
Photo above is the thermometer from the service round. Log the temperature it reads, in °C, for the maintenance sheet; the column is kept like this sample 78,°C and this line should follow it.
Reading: 40,°C
